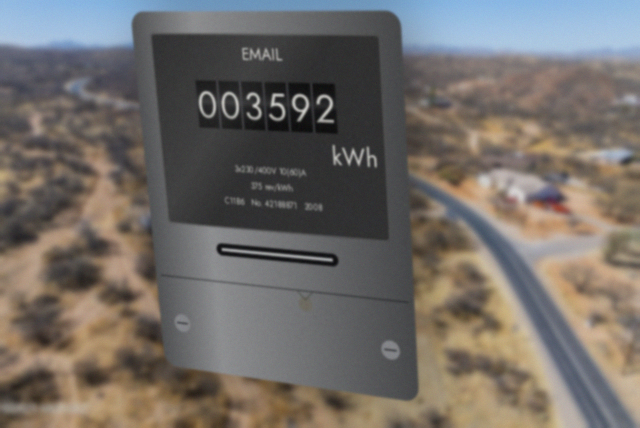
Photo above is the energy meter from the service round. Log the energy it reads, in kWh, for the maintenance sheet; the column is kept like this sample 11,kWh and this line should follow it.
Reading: 3592,kWh
